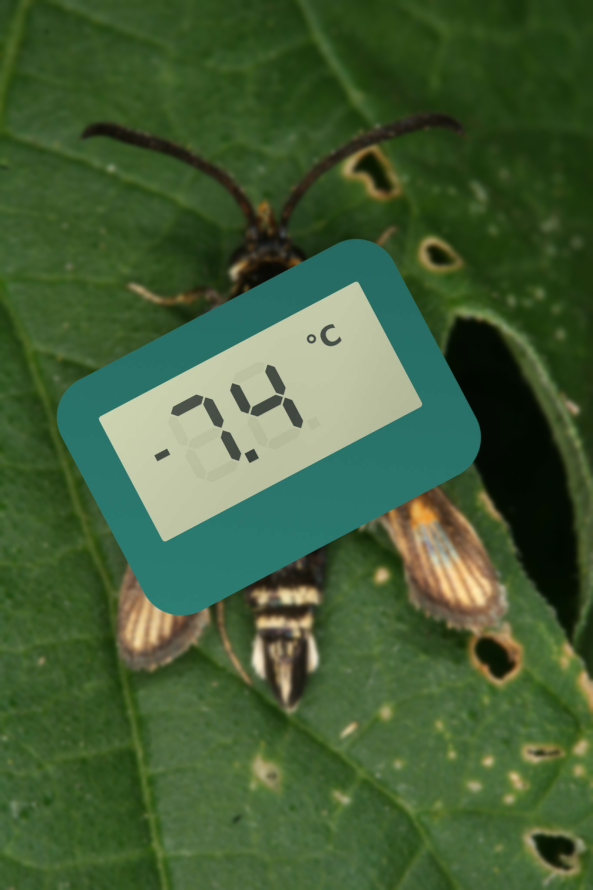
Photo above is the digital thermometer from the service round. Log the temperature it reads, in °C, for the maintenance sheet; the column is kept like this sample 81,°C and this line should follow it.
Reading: -7.4,°C
